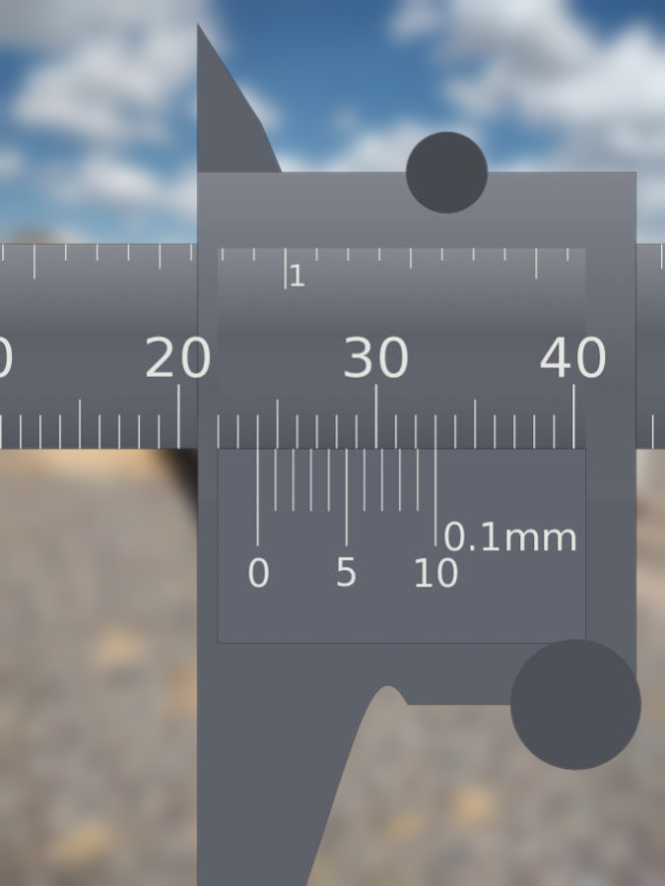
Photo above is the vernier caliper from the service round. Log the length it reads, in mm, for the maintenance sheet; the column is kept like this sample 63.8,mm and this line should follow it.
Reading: 24.0,mm
